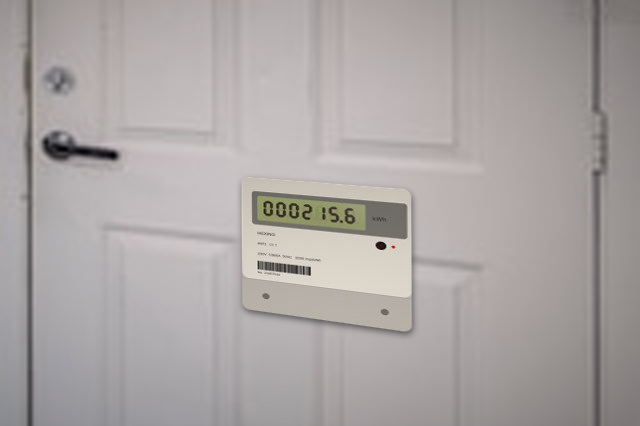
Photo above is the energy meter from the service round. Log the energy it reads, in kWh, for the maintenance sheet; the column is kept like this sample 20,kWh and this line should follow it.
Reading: 215.6,kWh
